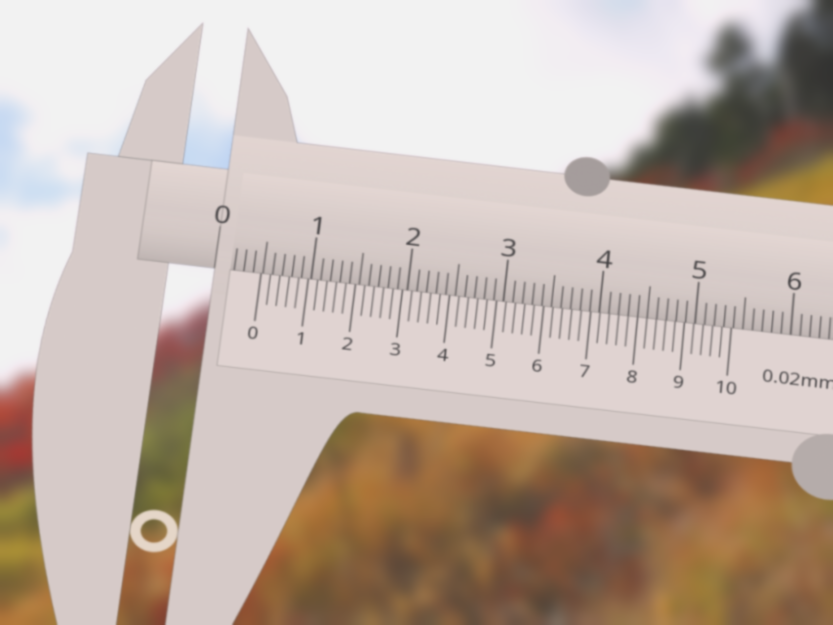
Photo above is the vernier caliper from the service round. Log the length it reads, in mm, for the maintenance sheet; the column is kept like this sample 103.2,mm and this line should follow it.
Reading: 4.8,mm
